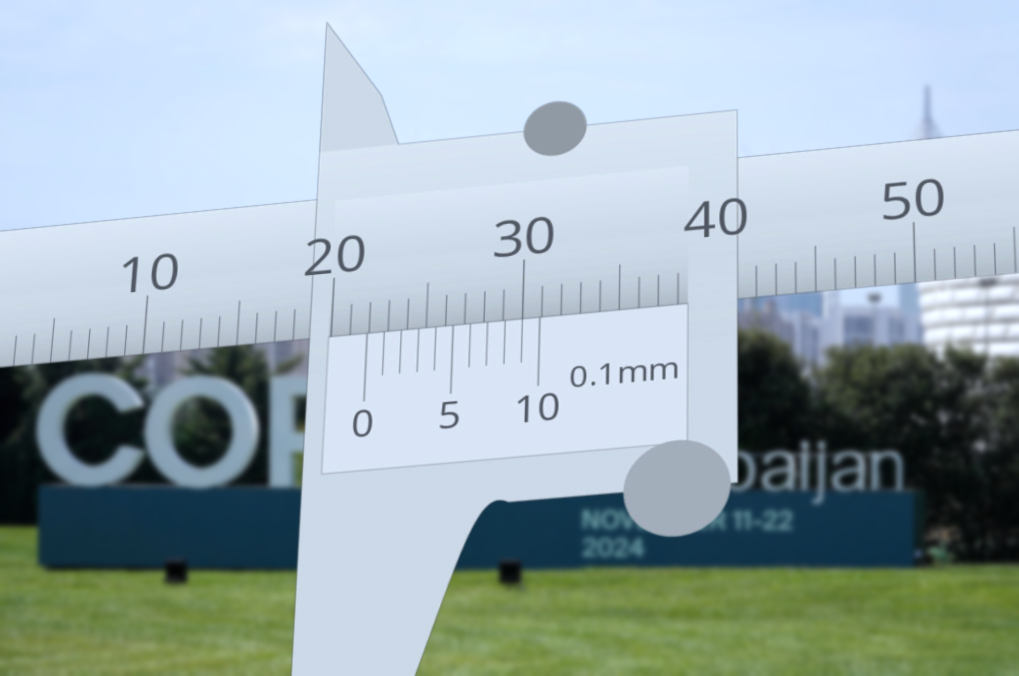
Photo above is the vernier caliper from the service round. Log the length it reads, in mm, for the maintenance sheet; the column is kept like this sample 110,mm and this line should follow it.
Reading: 21.9,mm
